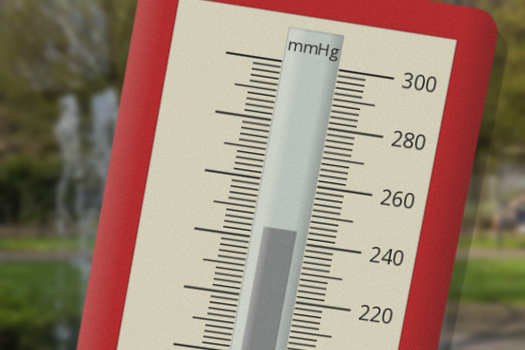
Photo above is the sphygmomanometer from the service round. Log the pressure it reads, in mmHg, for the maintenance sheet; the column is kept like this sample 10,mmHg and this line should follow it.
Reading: 244,mmHg
